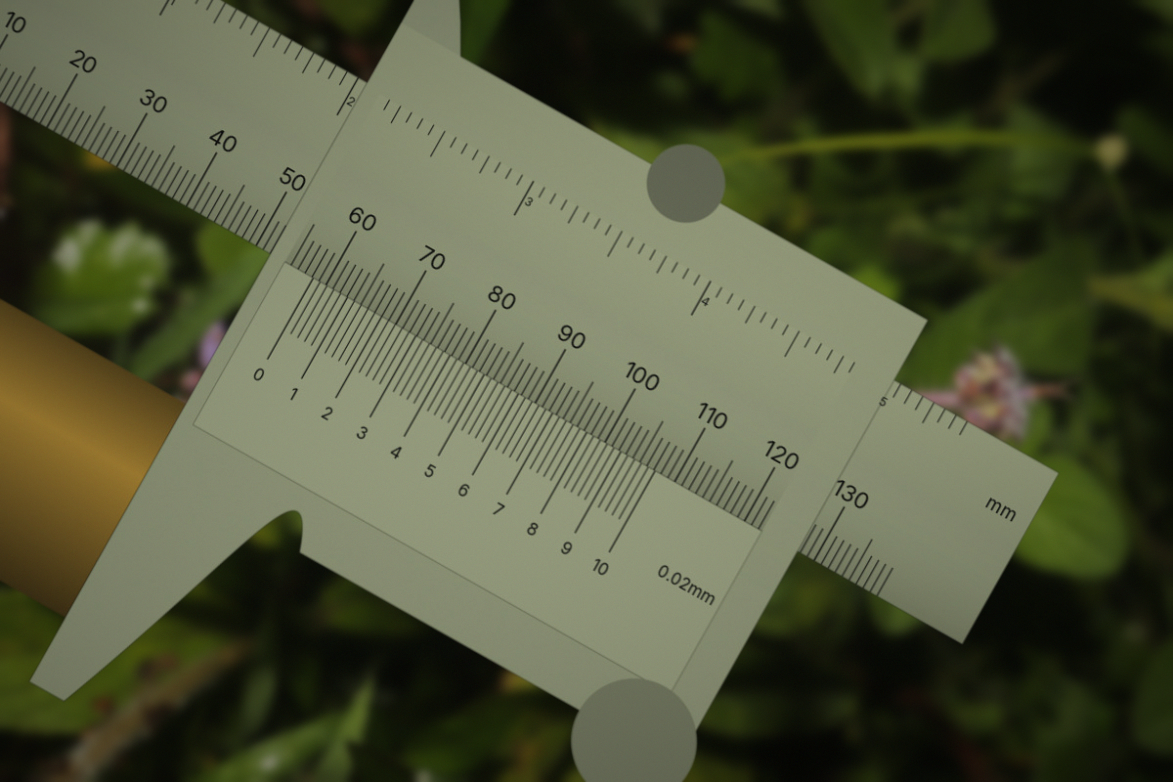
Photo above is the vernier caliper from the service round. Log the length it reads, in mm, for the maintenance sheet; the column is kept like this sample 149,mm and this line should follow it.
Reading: 58.2,mm
